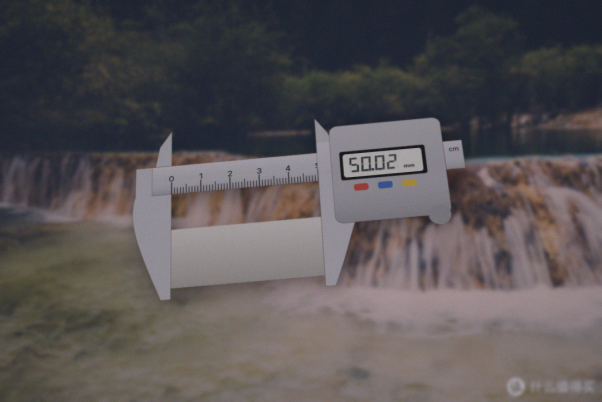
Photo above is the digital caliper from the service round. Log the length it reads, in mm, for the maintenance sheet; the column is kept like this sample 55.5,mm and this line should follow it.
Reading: 50.02,mm
